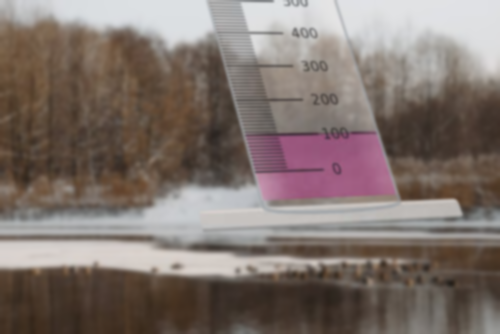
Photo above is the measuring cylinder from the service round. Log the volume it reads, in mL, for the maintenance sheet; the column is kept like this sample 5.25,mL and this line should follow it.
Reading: 100,mL
